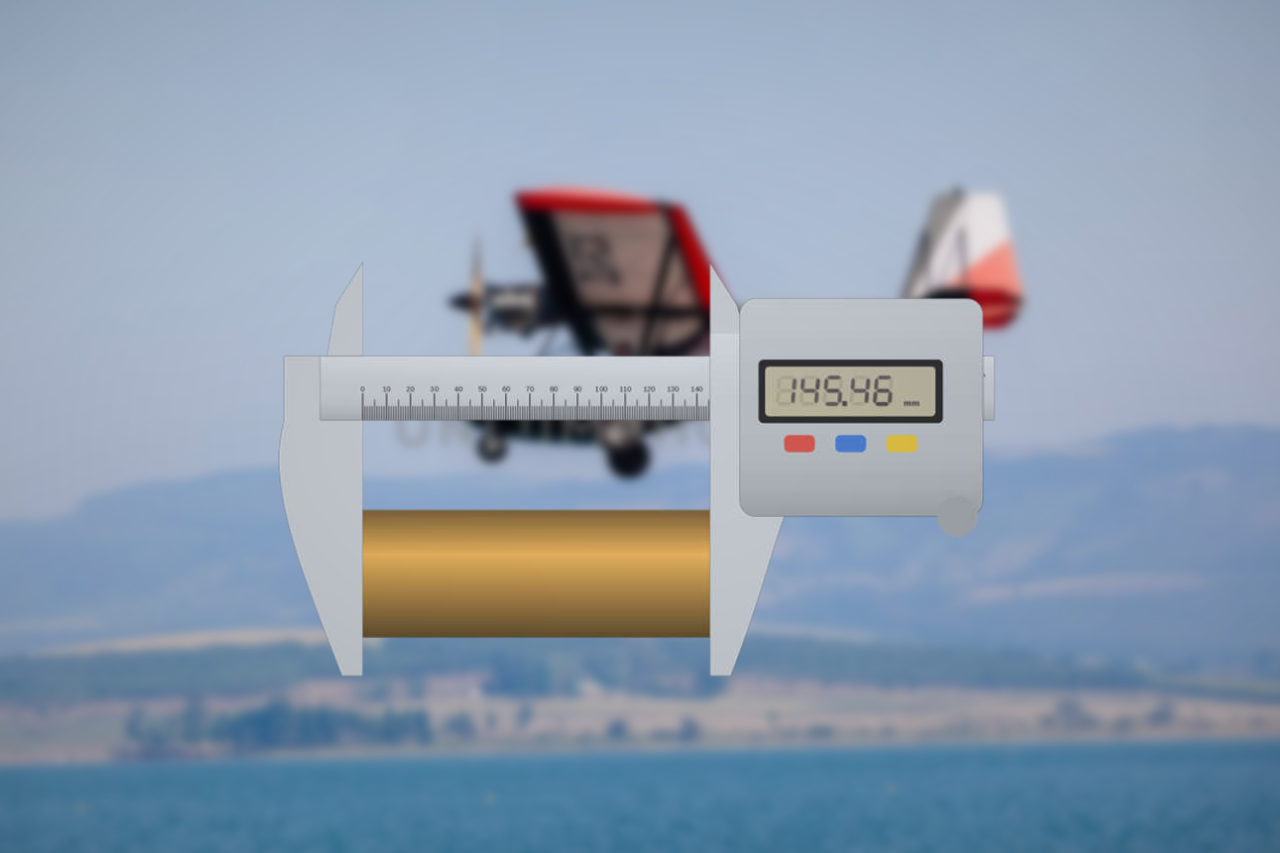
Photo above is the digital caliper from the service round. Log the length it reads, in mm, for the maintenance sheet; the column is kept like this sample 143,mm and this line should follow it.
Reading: 145.46,mm
